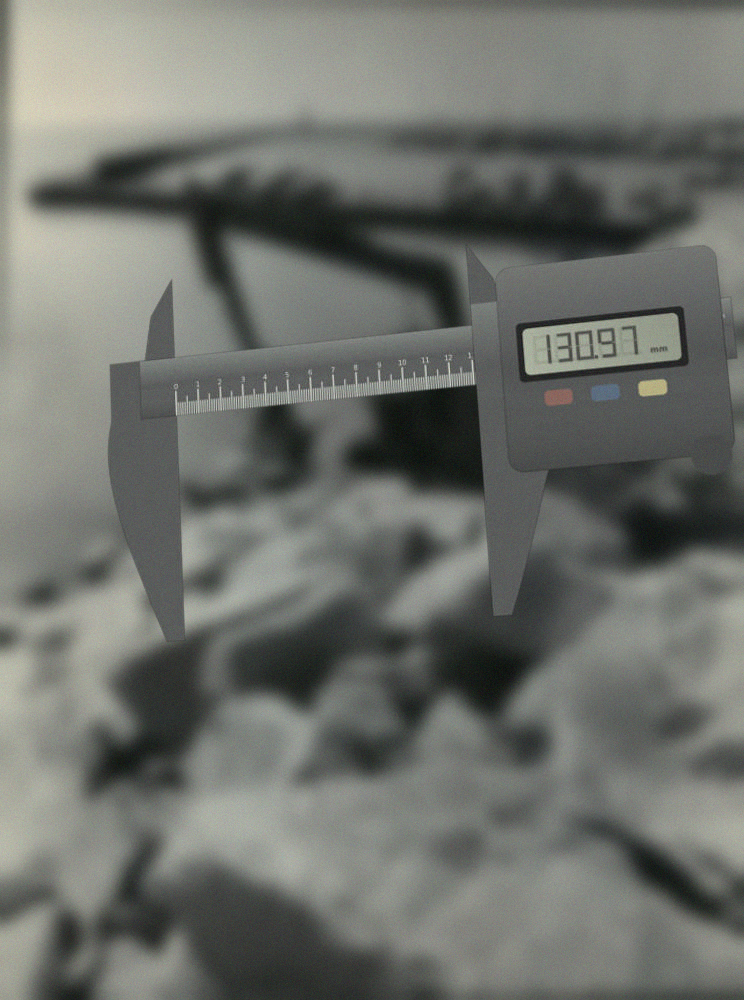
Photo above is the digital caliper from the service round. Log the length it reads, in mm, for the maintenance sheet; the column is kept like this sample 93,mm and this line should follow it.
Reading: 130.97,mm
